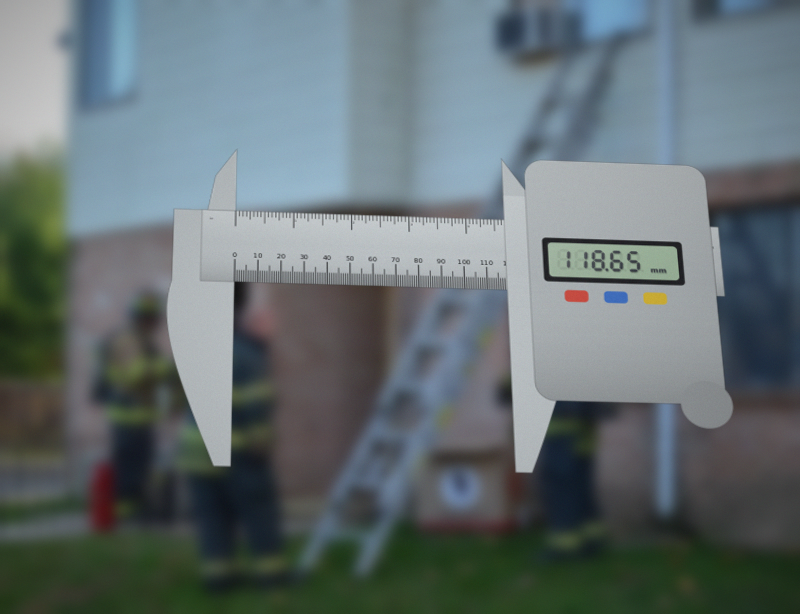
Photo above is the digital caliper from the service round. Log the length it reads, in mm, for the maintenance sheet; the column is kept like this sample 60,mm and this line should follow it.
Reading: 118.65,mm
